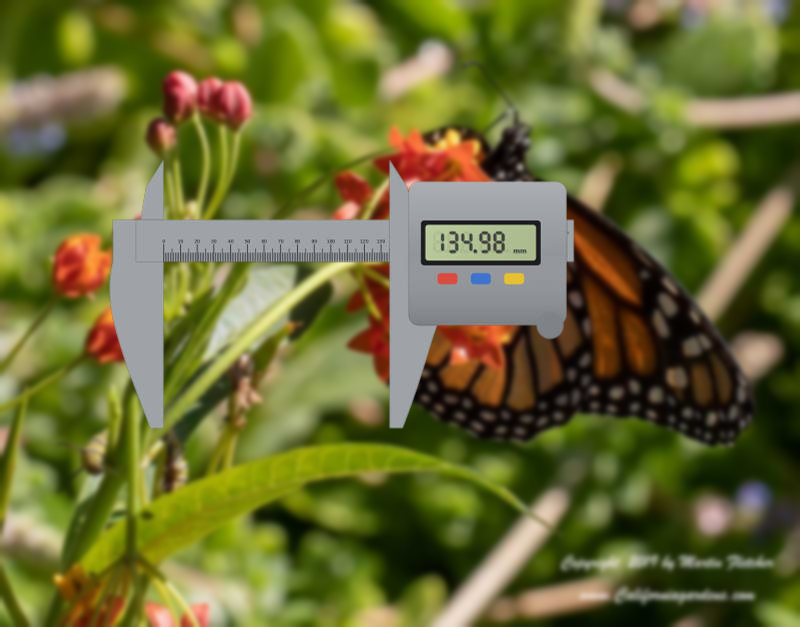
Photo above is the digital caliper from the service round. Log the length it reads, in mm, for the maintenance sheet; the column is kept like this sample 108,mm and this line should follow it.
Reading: 134.98,mm
